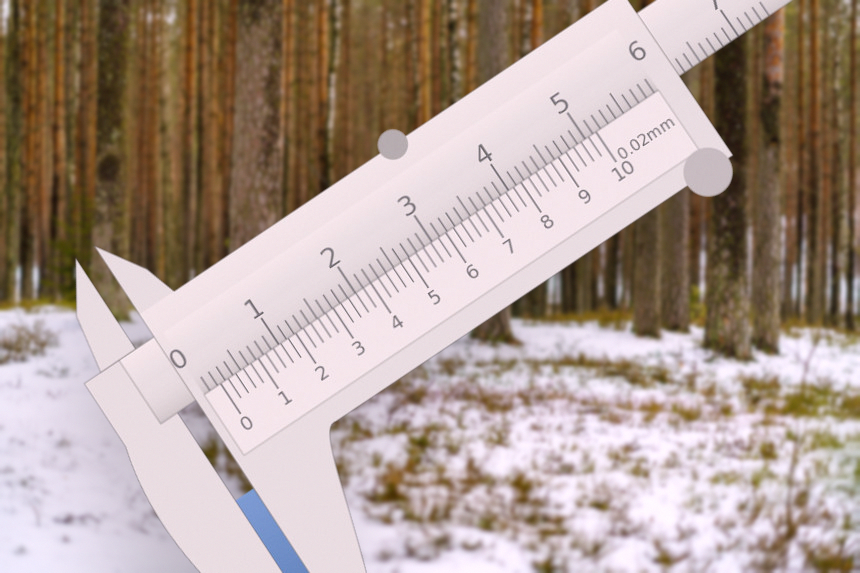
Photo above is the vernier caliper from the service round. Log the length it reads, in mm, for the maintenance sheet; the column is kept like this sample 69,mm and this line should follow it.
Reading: 2.4,mm
